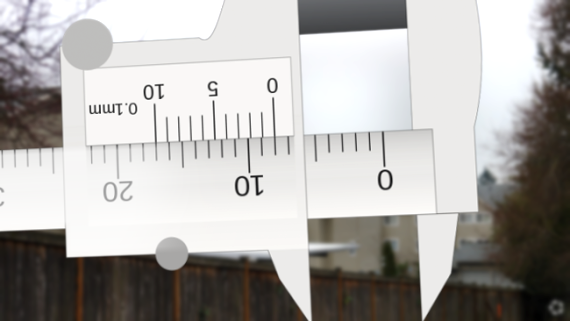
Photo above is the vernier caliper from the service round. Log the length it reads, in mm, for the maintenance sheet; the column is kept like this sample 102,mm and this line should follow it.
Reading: 8.0,mm
